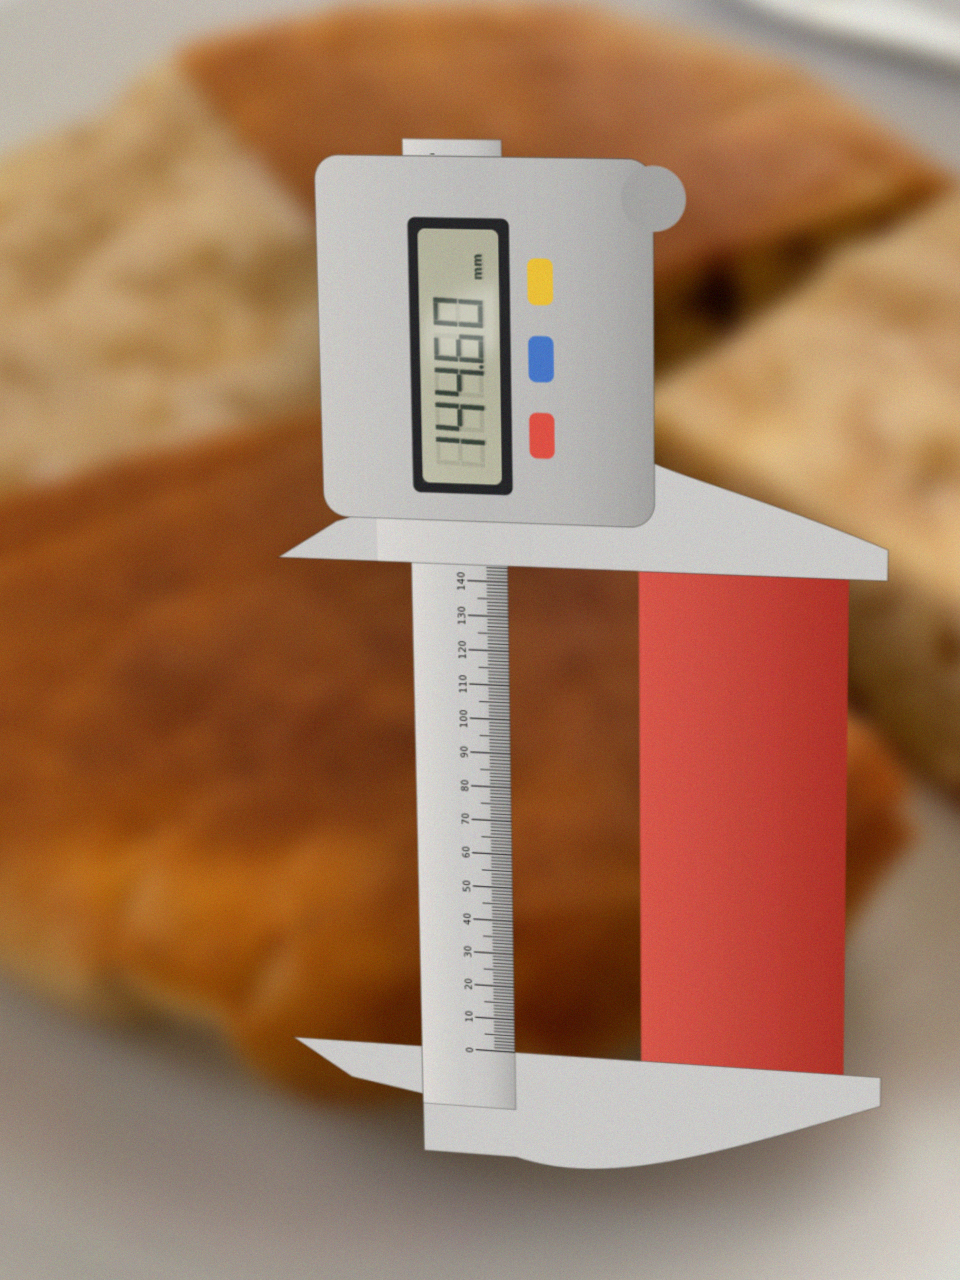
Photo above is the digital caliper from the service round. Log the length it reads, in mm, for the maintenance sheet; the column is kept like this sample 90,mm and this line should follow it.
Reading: 144.60,mm
